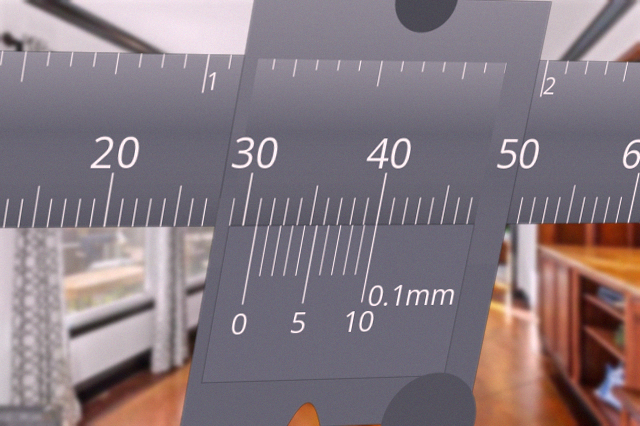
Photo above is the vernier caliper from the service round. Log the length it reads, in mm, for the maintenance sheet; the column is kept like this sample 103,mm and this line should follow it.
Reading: 31.0,mm
